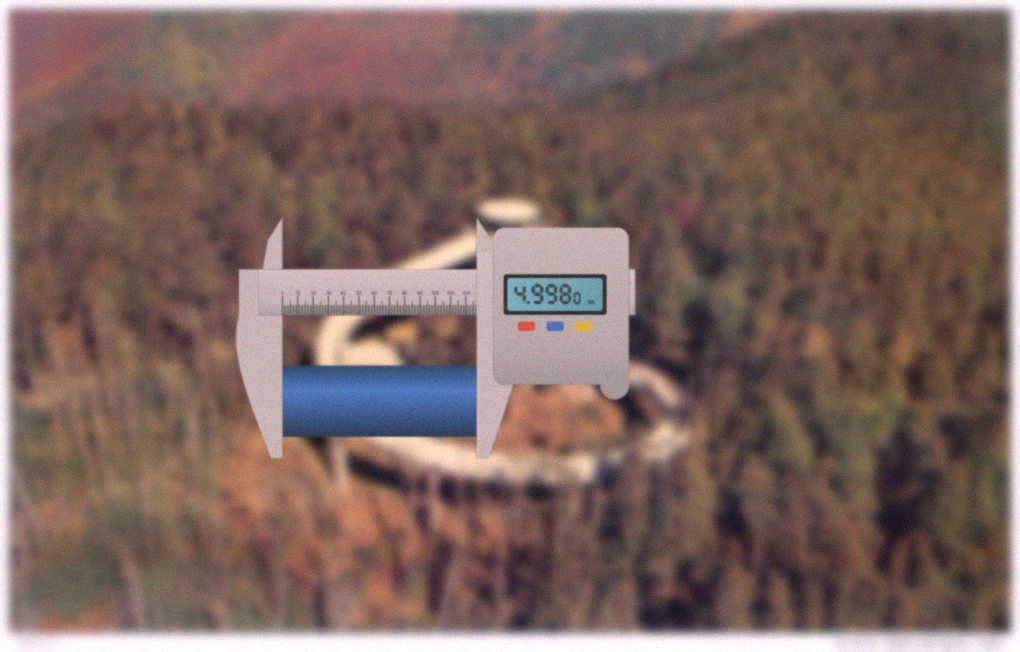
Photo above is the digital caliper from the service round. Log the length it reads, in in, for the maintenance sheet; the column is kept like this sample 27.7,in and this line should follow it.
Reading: 4.9980,in
